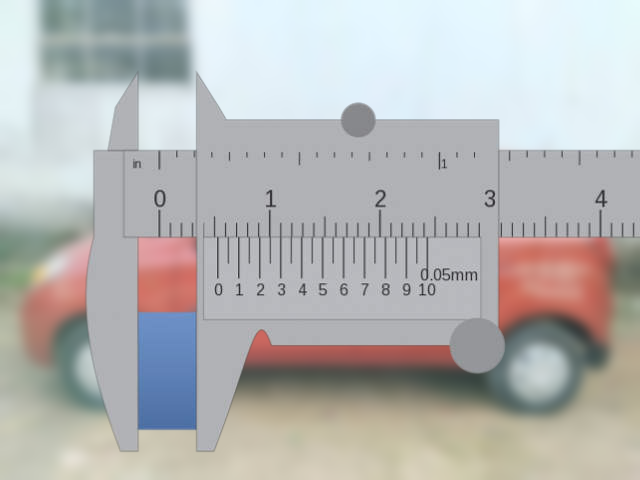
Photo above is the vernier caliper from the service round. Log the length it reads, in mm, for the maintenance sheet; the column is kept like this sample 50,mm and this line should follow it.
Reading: 5.3,mm
